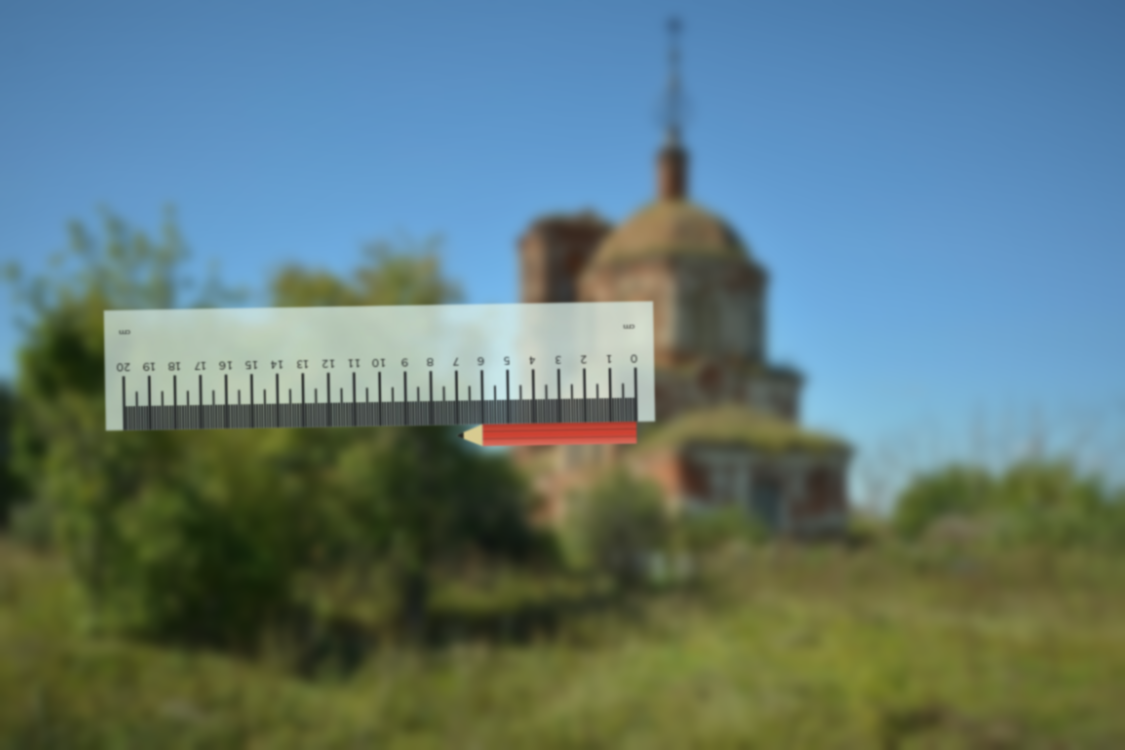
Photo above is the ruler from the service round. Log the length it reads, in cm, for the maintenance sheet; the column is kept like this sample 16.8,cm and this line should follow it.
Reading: 7,cm
